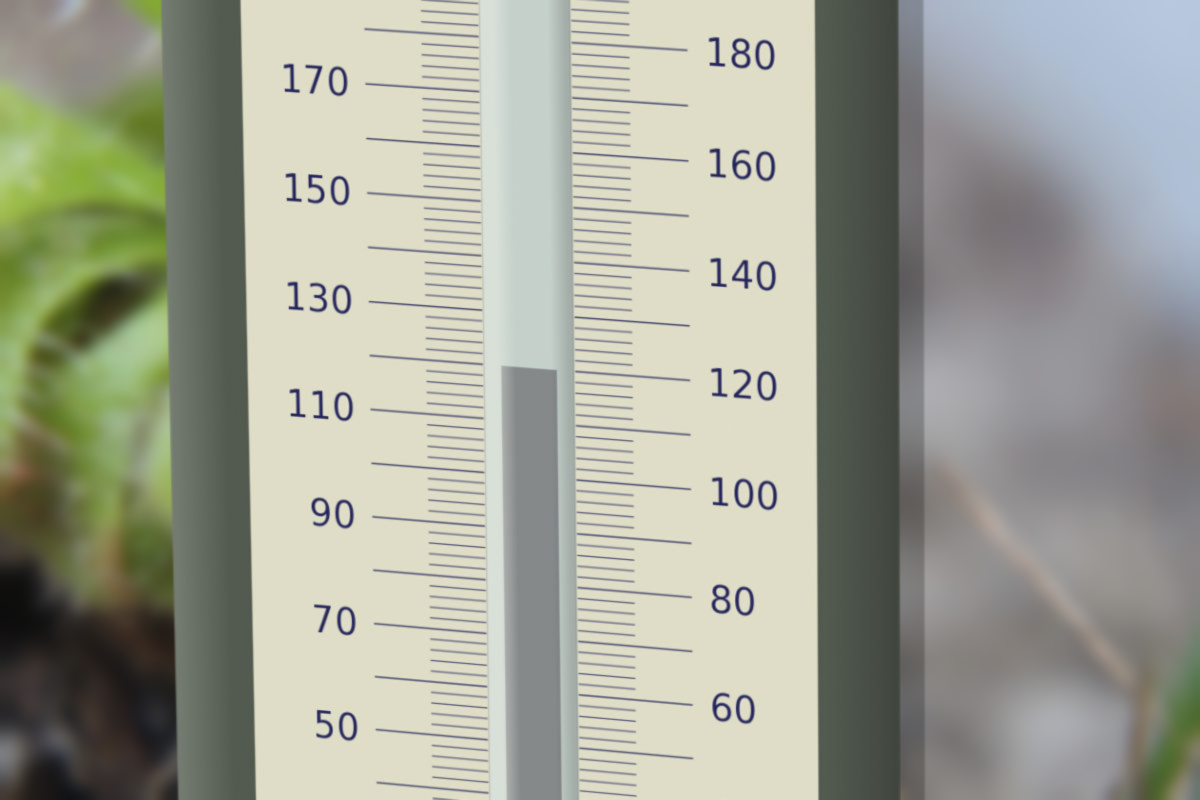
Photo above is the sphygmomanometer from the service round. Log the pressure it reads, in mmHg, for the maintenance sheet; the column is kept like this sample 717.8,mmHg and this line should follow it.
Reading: 120,mmHg
